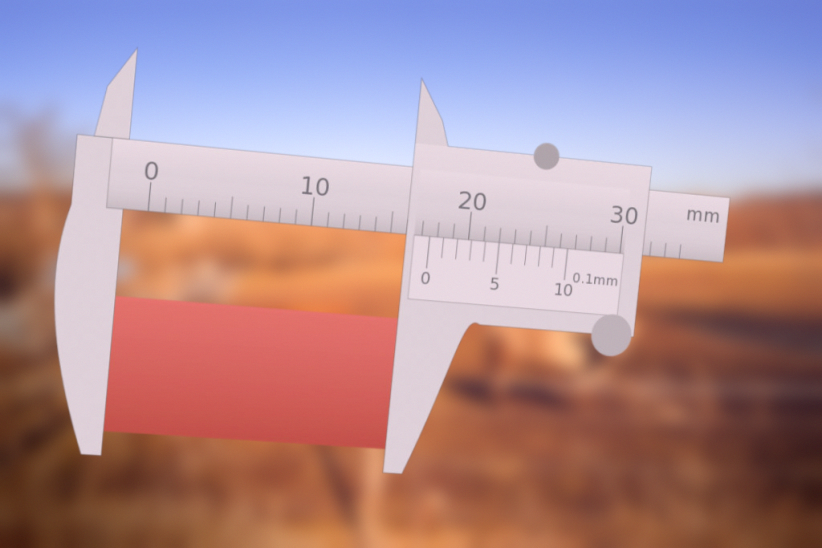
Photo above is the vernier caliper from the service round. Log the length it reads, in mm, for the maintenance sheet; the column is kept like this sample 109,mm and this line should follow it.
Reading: 17.5,mm
